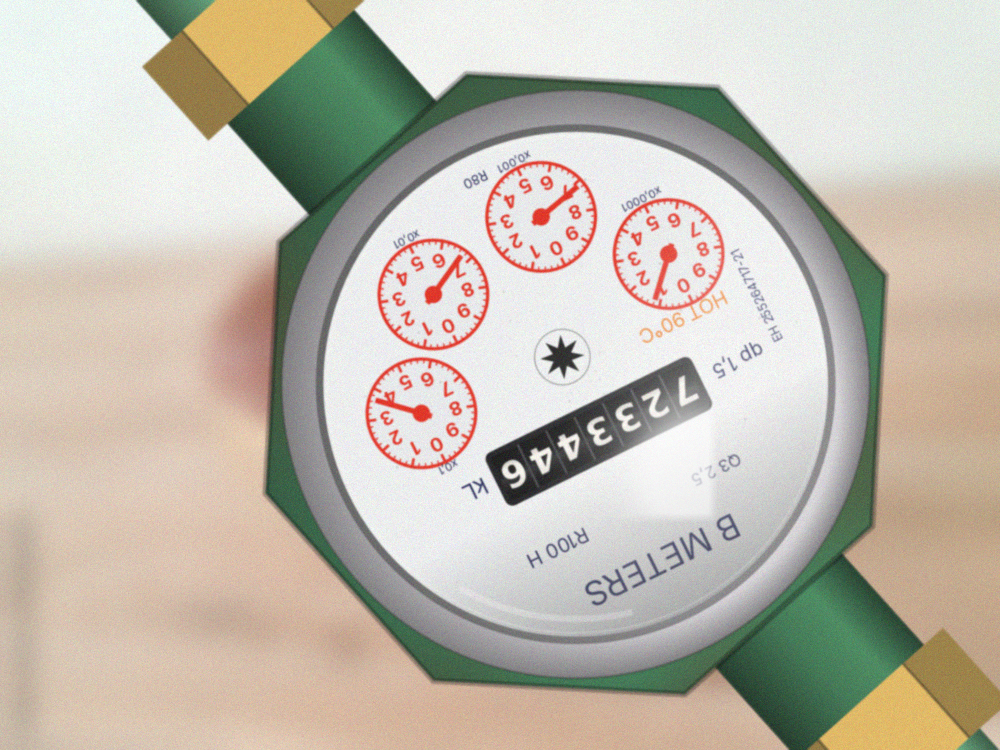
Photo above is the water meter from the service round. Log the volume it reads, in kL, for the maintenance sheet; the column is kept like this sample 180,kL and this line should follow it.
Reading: 7233446.3671,kL
